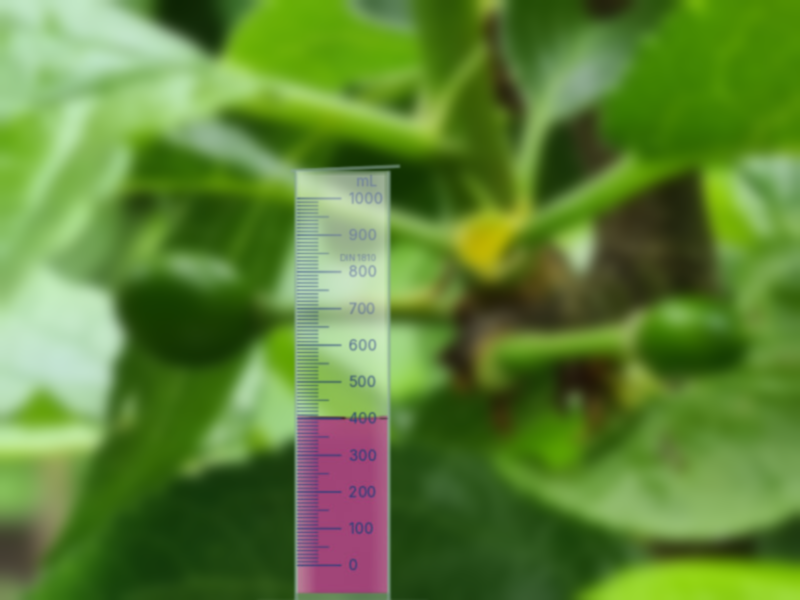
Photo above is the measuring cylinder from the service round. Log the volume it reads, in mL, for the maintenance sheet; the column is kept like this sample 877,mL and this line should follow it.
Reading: 400,mL
